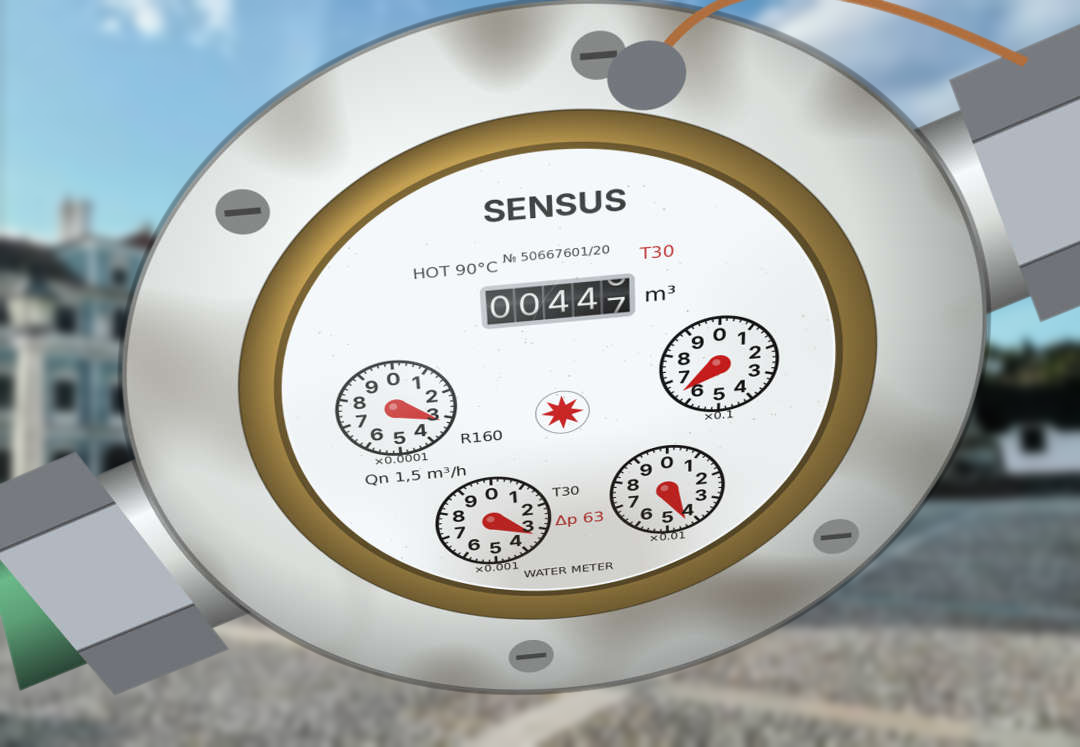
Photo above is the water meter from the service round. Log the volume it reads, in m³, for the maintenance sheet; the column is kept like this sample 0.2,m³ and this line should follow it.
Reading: 446.6433,m³
